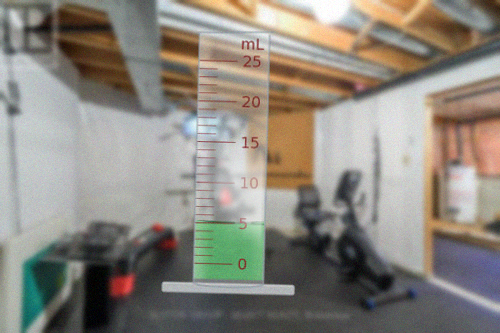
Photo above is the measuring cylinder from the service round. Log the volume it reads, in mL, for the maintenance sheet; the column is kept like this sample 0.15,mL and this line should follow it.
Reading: 5,mL
